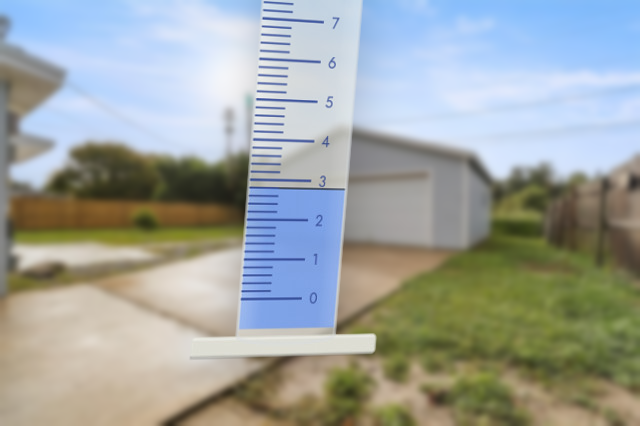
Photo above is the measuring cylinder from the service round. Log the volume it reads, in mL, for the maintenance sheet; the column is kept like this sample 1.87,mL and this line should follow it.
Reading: 2.8,mL
